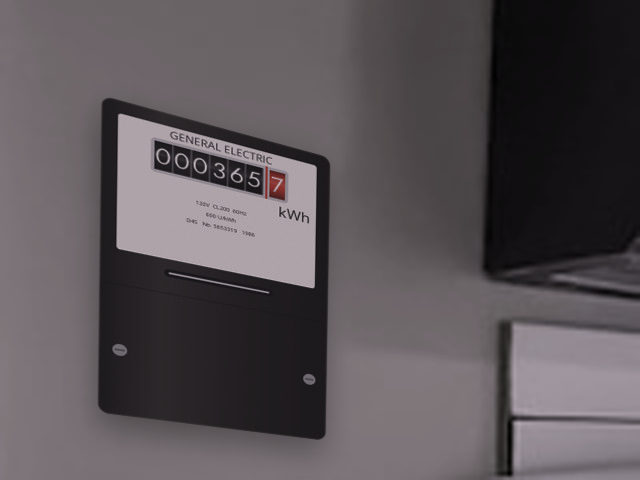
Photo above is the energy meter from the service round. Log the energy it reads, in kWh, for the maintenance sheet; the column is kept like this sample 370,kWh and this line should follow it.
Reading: 365.7,kWh
